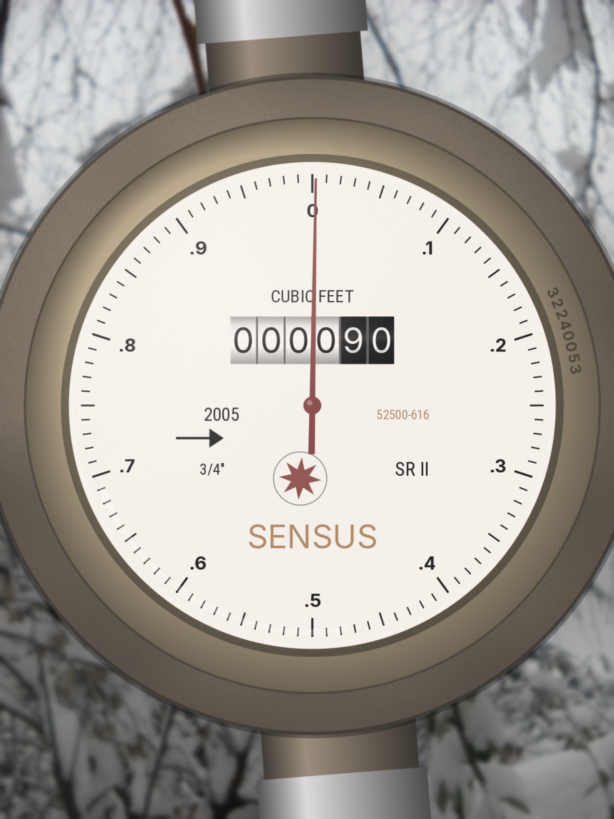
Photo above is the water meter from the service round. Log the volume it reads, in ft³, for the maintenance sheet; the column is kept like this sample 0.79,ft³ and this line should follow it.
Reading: 90.00,ft³
